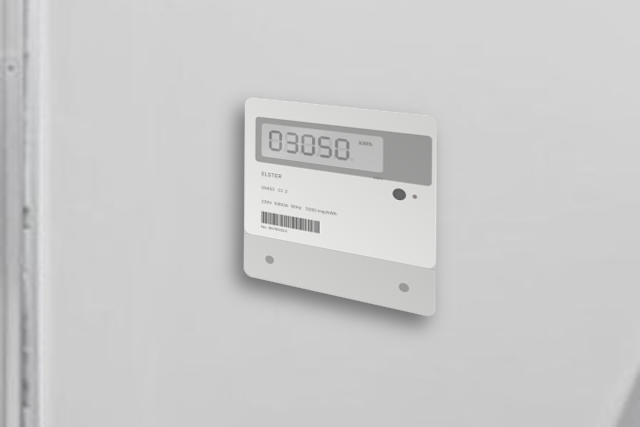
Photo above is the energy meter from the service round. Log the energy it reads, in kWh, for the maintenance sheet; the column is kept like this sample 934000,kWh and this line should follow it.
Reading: 3050,kWh
